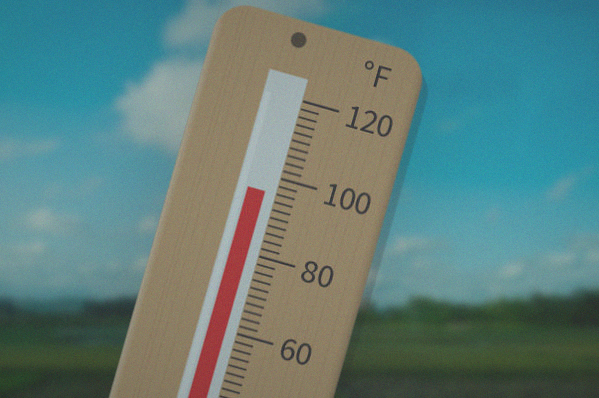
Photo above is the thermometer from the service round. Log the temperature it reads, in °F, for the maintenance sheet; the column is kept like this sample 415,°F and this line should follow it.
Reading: 96,°F
